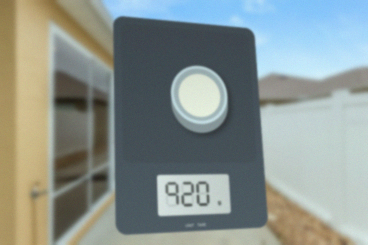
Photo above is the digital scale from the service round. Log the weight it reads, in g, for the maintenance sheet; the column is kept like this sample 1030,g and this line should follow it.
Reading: 920,g
